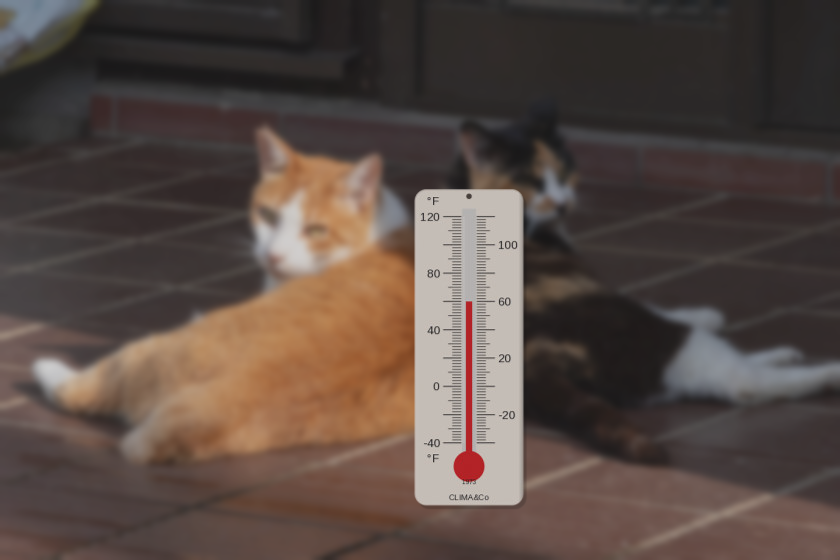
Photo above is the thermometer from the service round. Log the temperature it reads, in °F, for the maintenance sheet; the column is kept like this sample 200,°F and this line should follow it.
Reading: 60,°F
